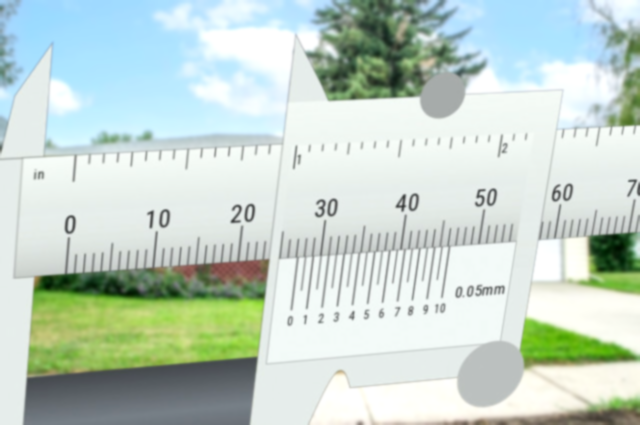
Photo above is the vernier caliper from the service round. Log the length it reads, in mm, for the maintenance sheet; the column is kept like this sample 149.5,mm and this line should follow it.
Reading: 27.2,mm
